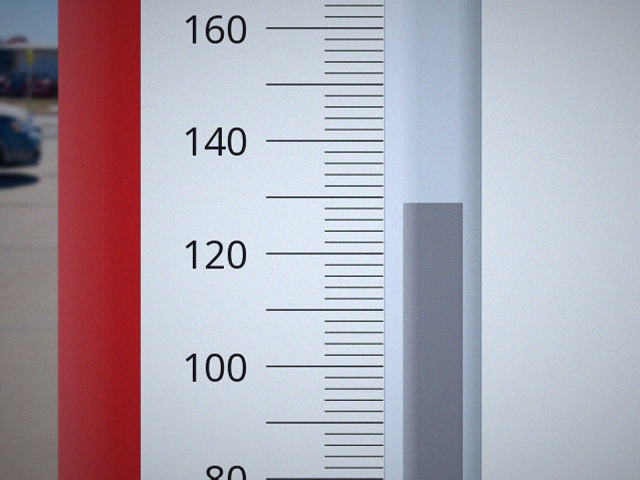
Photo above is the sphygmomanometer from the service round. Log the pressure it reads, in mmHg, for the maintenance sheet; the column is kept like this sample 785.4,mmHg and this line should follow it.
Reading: 129,mmHg
